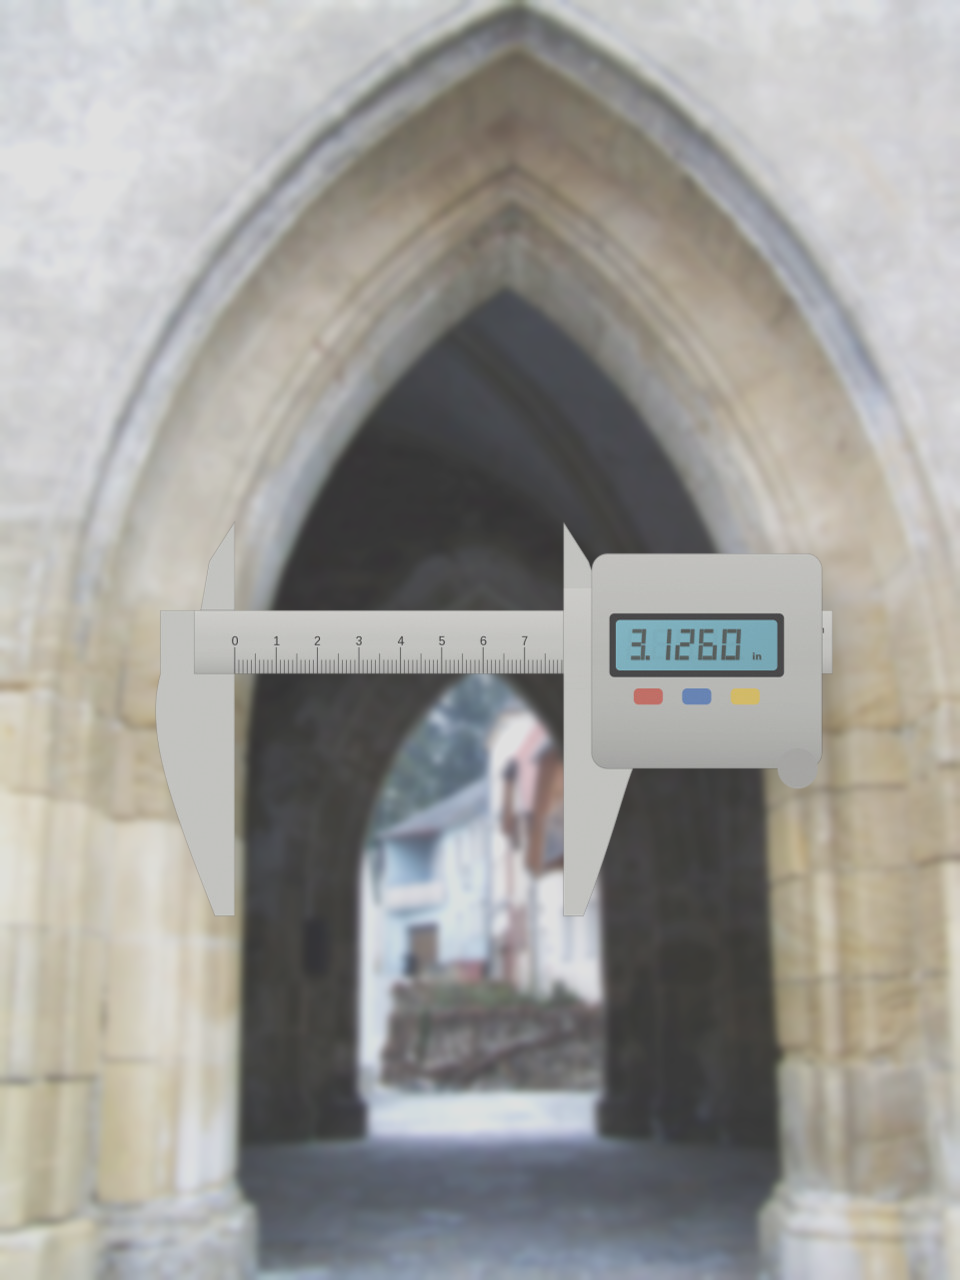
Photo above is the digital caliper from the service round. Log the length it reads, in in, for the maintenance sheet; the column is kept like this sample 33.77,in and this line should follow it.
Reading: 3.1260,in
